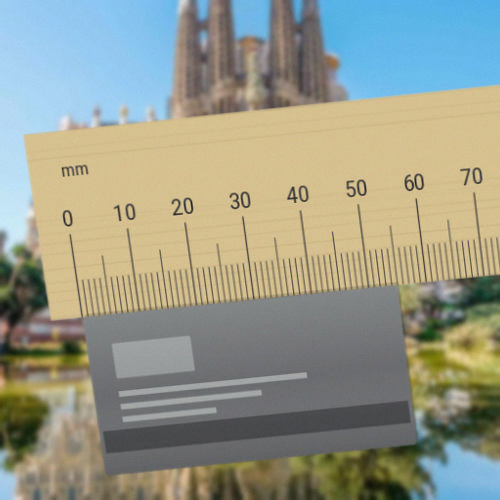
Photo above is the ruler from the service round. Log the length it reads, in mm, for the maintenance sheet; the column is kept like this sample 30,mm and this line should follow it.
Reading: 55,mm
